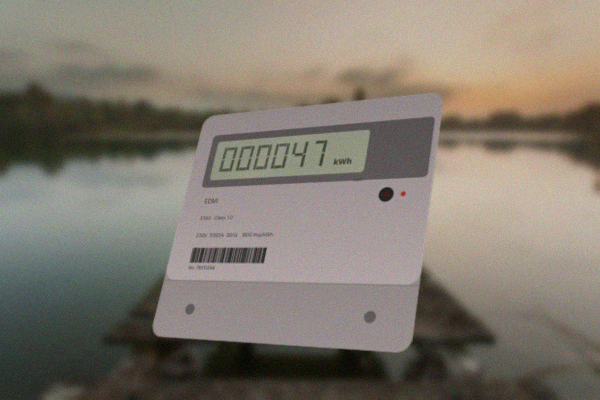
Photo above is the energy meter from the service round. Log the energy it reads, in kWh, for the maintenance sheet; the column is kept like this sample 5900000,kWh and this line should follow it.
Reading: 47,kWh
